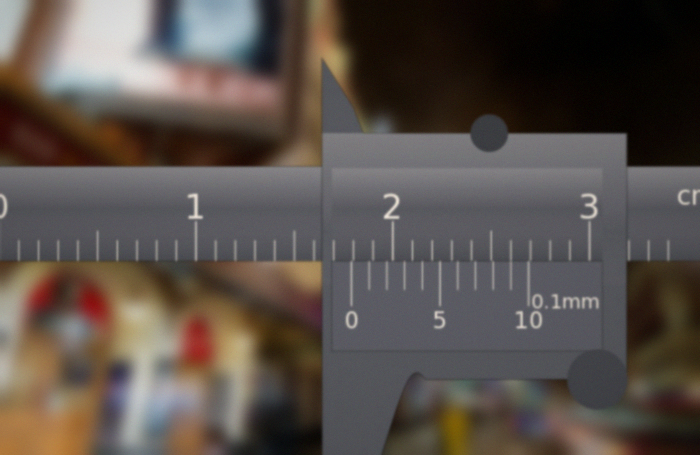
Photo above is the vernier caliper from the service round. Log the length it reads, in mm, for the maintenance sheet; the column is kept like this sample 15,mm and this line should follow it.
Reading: 17.9,mm
